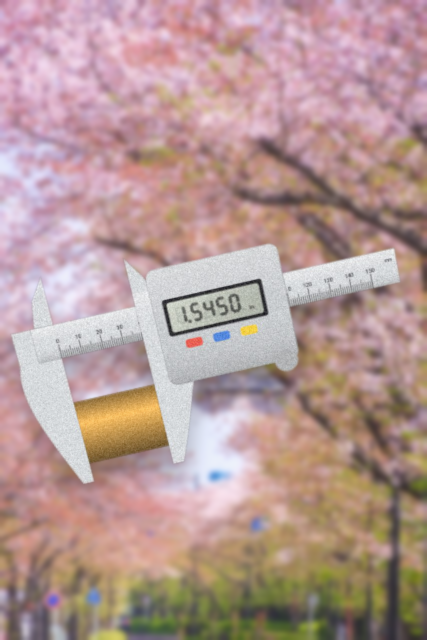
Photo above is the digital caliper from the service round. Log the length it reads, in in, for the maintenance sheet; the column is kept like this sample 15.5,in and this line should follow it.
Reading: 1.5450,in
